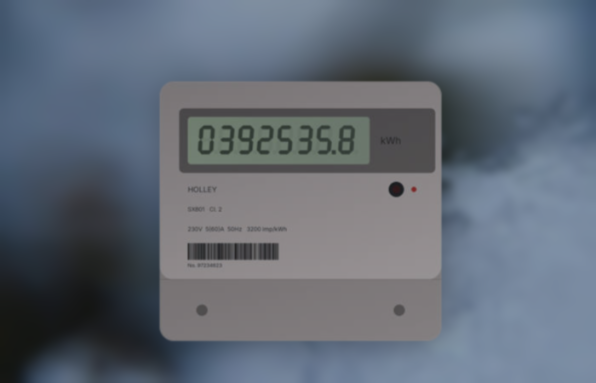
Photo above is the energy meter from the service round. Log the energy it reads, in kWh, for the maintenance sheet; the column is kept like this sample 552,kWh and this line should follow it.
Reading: 392535.8,kWh
